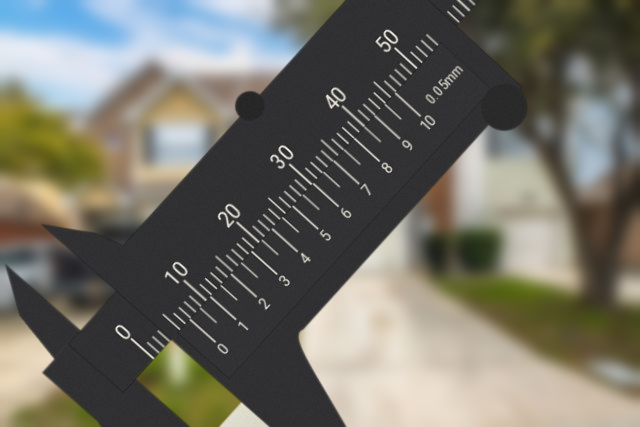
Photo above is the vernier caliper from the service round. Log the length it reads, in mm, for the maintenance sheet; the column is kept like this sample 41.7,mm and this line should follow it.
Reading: 6.8,mm
